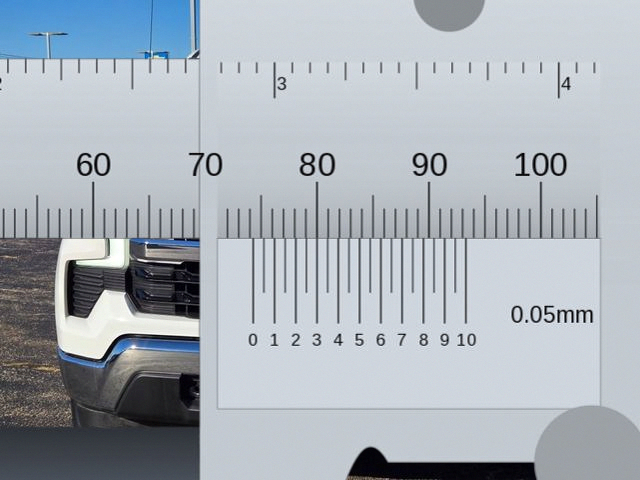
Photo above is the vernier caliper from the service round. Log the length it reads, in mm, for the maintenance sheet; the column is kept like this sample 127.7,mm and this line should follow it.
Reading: 74.3,mm
